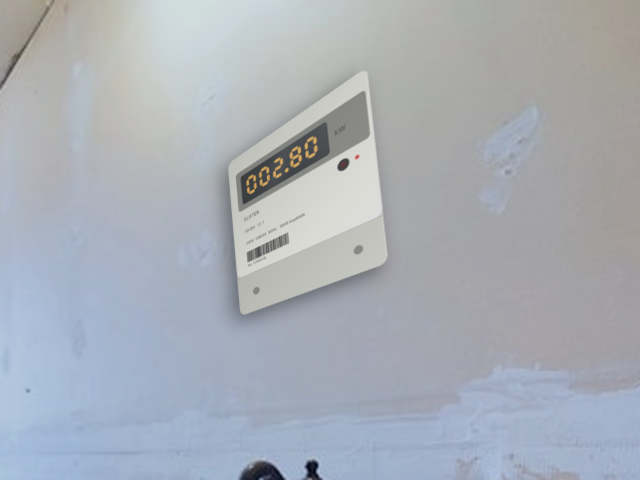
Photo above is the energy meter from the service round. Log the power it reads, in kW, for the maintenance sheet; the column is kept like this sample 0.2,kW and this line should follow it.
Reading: 2.80,kW
